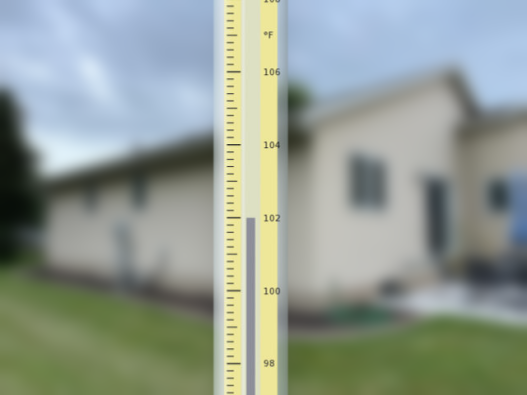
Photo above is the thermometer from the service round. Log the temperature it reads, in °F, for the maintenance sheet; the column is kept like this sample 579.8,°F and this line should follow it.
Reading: 102,°F
